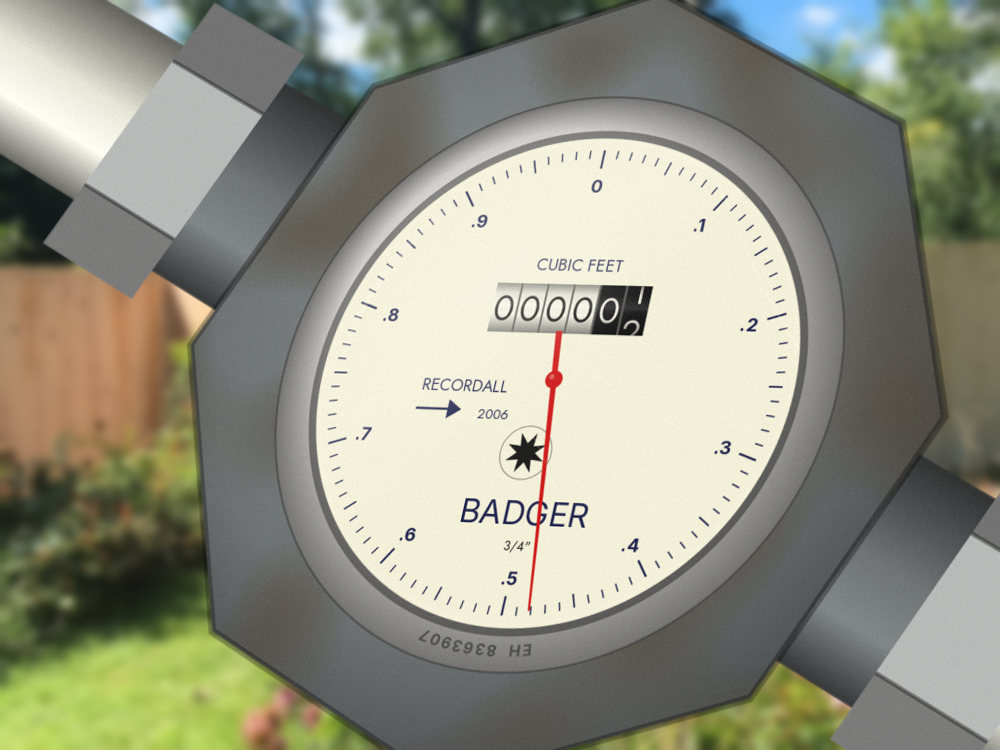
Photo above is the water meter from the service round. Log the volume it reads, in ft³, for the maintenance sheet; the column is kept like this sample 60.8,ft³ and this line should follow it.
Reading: 1.48,ft³
